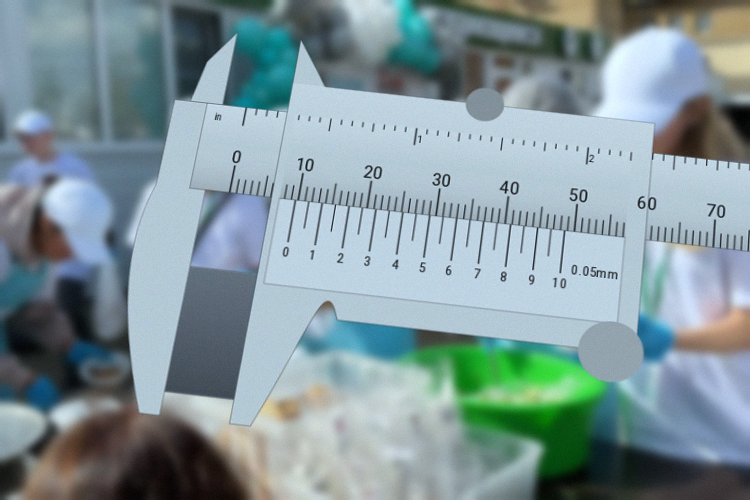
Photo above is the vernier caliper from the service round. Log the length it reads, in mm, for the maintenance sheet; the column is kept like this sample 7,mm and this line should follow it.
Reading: 9.6,mm
